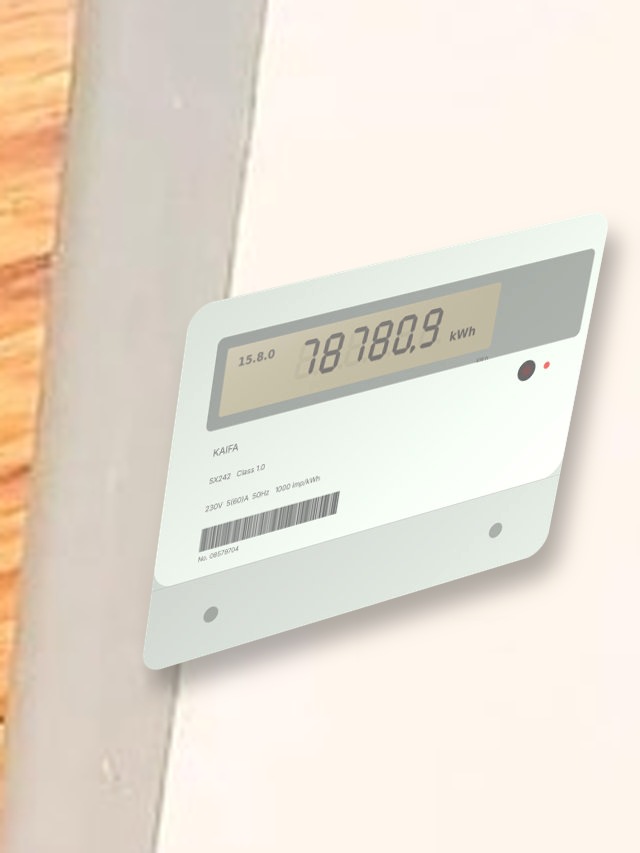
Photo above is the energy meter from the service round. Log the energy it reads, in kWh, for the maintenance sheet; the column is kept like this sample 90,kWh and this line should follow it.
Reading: 78780.9,kWh
